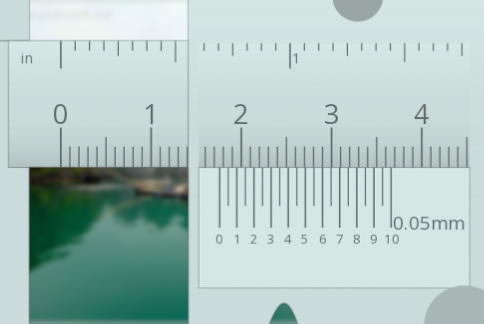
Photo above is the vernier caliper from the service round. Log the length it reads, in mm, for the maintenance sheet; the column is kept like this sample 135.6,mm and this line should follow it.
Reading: 17.6,mm
